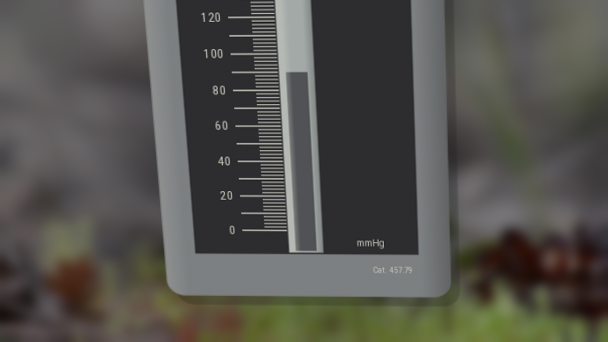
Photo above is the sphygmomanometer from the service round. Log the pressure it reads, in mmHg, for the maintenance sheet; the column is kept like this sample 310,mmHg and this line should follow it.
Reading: 90,mmHg
